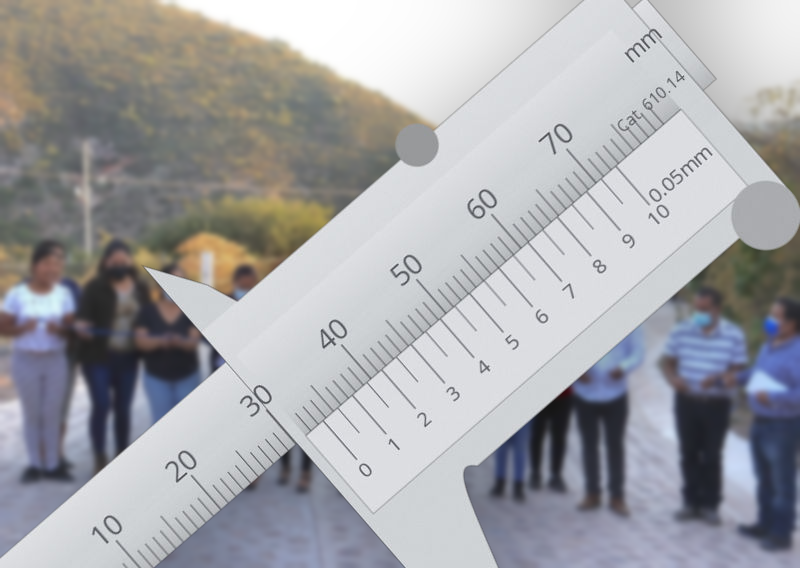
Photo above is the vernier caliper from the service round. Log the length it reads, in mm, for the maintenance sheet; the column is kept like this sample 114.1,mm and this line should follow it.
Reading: 33.6,mm
